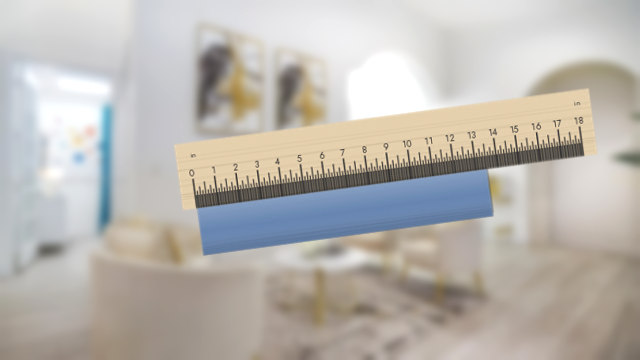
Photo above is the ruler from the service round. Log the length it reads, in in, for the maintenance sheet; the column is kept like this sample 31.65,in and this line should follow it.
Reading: 13.5,in
